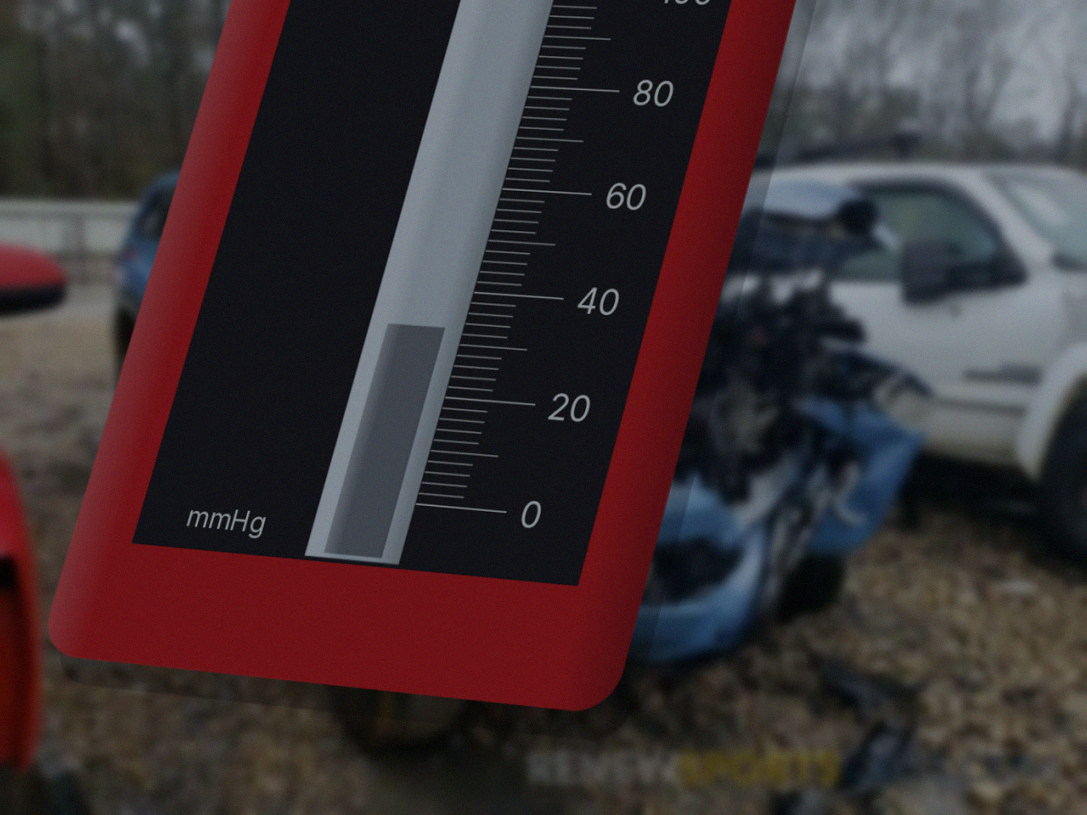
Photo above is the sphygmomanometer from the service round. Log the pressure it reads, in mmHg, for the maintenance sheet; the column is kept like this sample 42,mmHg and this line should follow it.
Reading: 33,mmHg
